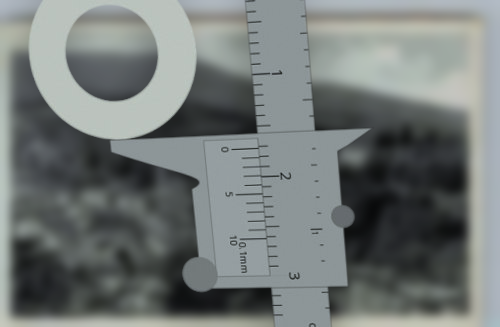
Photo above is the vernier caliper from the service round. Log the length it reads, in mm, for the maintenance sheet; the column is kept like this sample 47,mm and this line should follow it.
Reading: 17.2,mm
